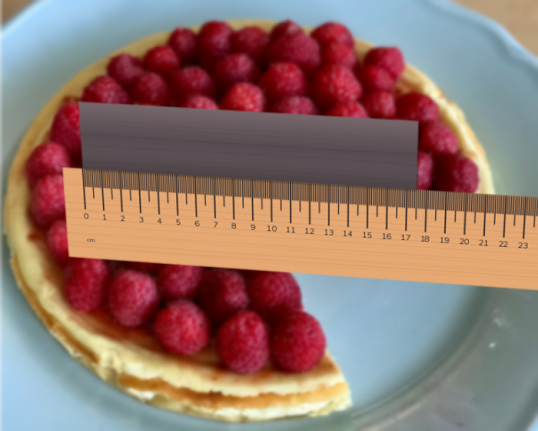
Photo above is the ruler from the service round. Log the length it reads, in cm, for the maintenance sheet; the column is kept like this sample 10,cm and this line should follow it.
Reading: 17.5,cm
